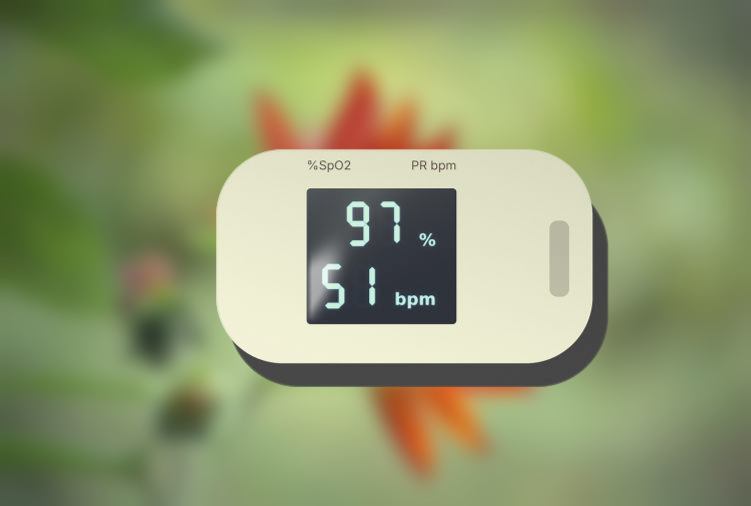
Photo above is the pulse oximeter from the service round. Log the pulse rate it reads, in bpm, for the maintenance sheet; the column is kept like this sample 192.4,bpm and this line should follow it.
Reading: 51,bpm
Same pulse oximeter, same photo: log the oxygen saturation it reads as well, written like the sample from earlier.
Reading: 97,%
